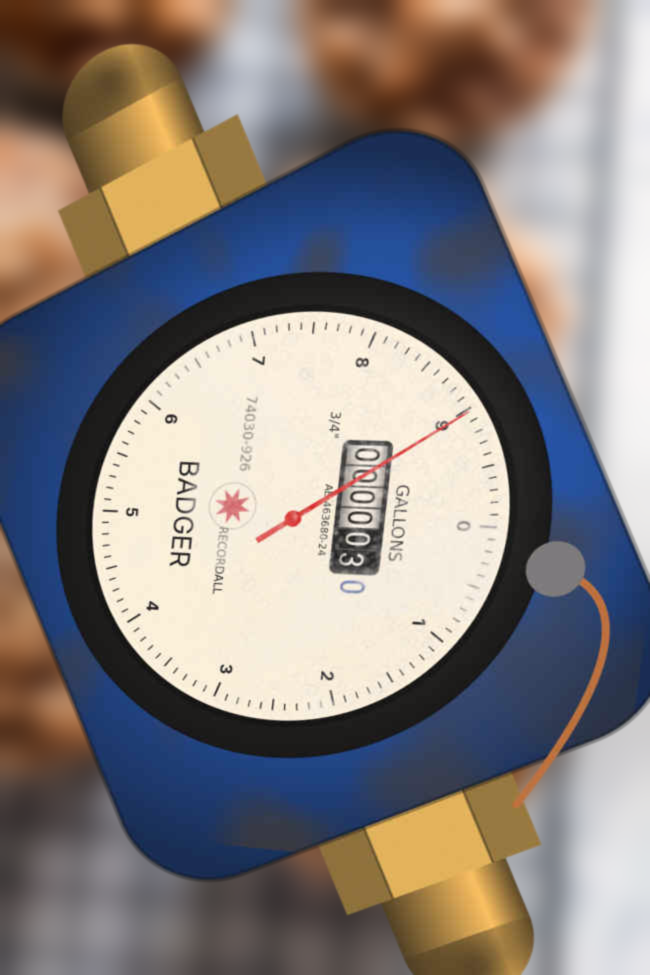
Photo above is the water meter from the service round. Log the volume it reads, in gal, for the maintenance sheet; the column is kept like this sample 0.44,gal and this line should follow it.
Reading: 29.0,gal
